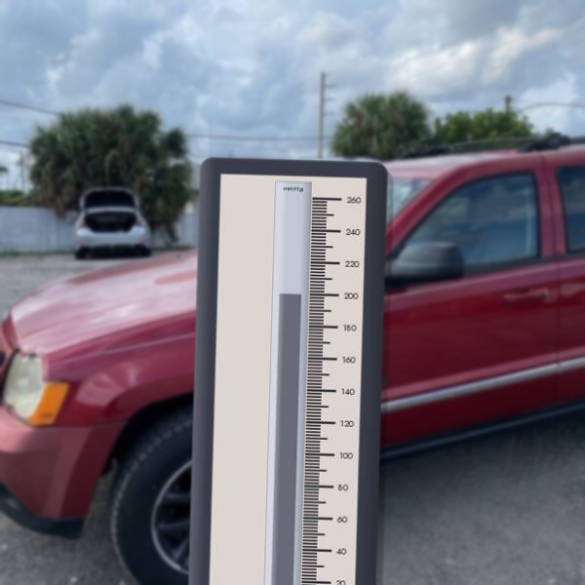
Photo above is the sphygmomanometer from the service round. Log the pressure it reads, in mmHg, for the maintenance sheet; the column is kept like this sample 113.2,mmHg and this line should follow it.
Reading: 200,mmHg
